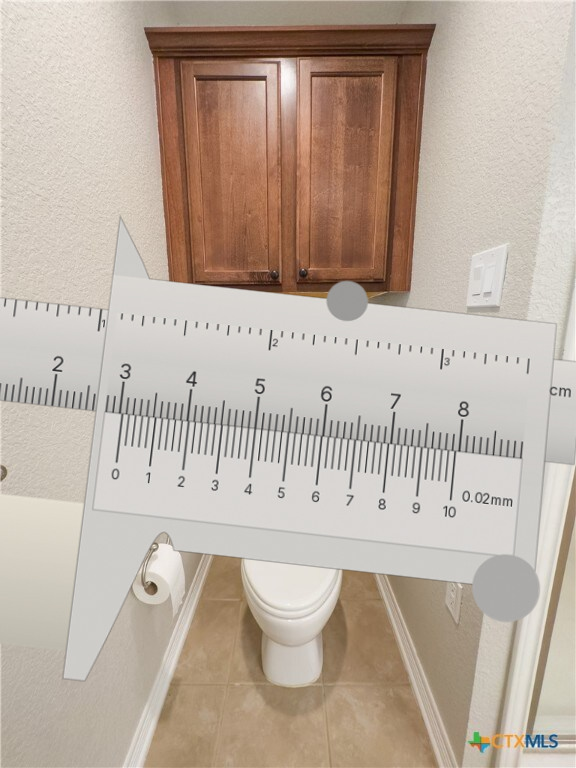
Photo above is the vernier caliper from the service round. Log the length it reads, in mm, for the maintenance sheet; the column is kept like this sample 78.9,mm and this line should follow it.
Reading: 30.4,mm
